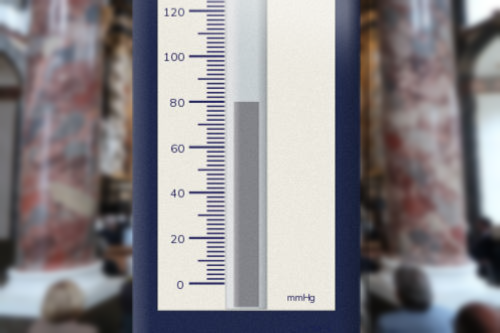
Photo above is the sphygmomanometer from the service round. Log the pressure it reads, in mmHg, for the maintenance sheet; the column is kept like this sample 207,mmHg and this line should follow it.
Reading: 80,mmHg
